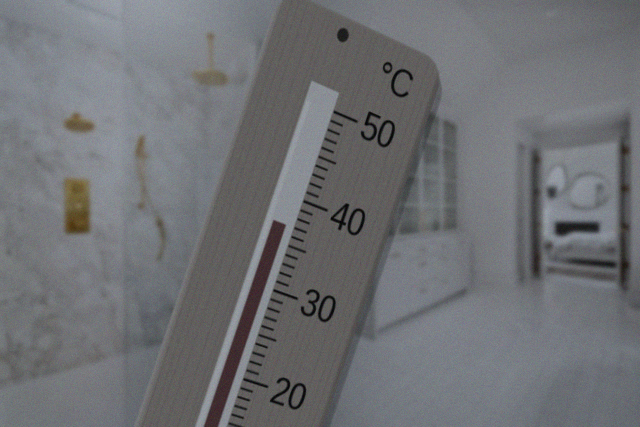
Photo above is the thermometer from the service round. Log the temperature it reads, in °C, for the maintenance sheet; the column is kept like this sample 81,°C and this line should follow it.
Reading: 37,°C
